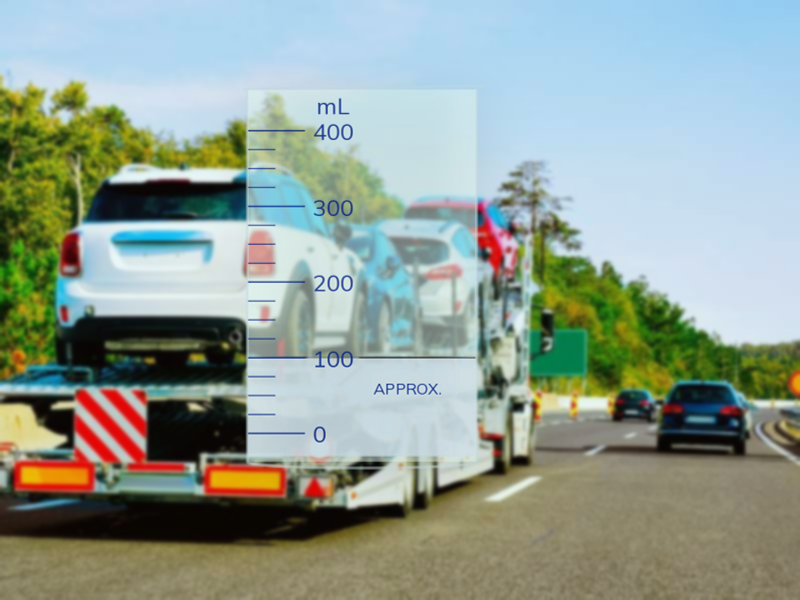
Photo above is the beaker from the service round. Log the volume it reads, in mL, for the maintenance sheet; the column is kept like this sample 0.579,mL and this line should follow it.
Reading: 100,mL
